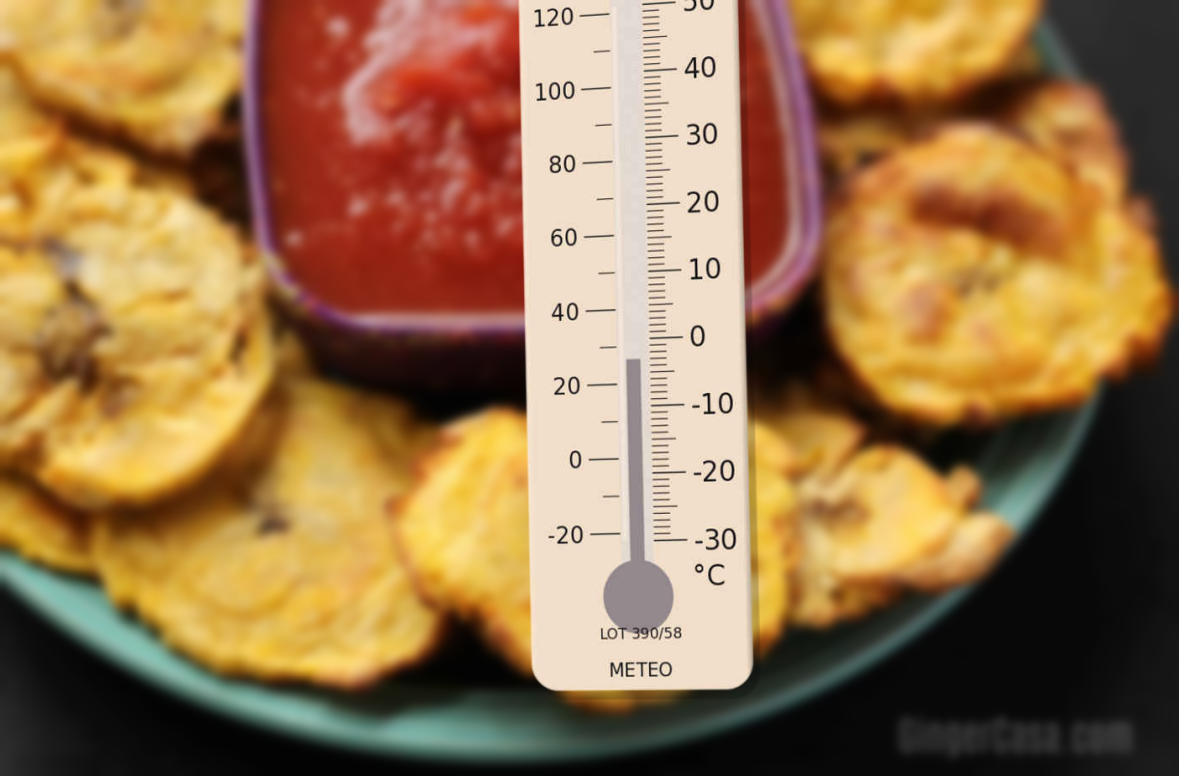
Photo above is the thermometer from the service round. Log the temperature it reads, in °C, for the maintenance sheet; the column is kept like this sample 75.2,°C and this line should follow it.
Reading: -3,°C
